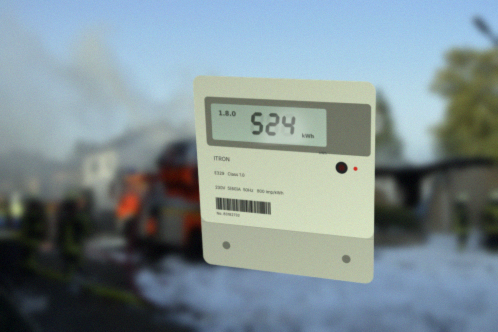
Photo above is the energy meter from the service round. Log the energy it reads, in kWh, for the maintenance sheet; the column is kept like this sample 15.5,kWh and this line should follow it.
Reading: 524,kWh
